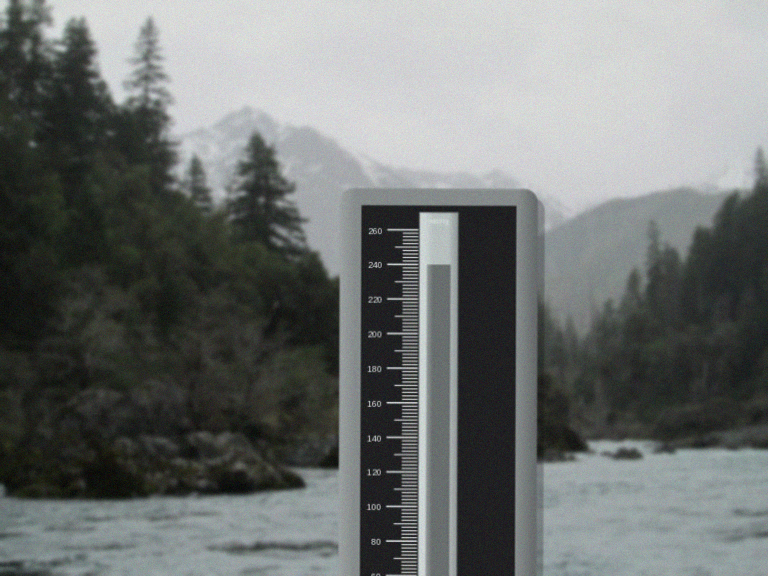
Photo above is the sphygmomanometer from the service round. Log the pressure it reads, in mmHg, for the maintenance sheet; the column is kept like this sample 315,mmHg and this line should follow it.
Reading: 240,mmHg
